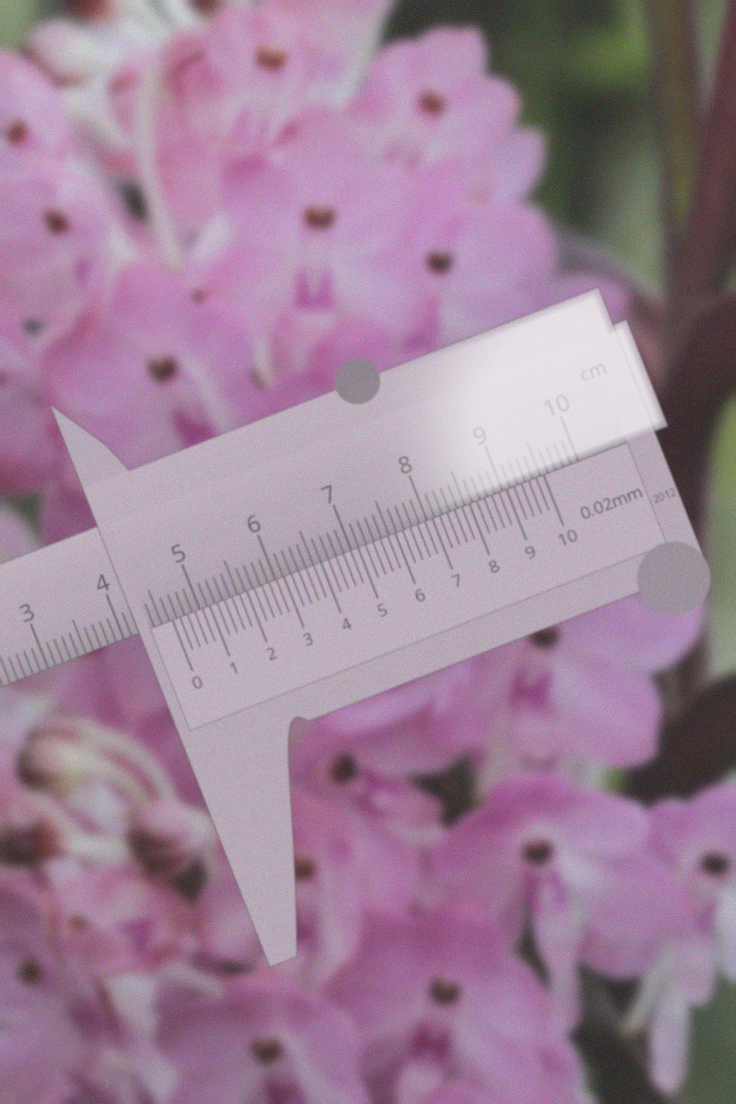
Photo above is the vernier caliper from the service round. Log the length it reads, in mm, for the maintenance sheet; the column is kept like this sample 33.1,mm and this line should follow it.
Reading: 46.4,mm
